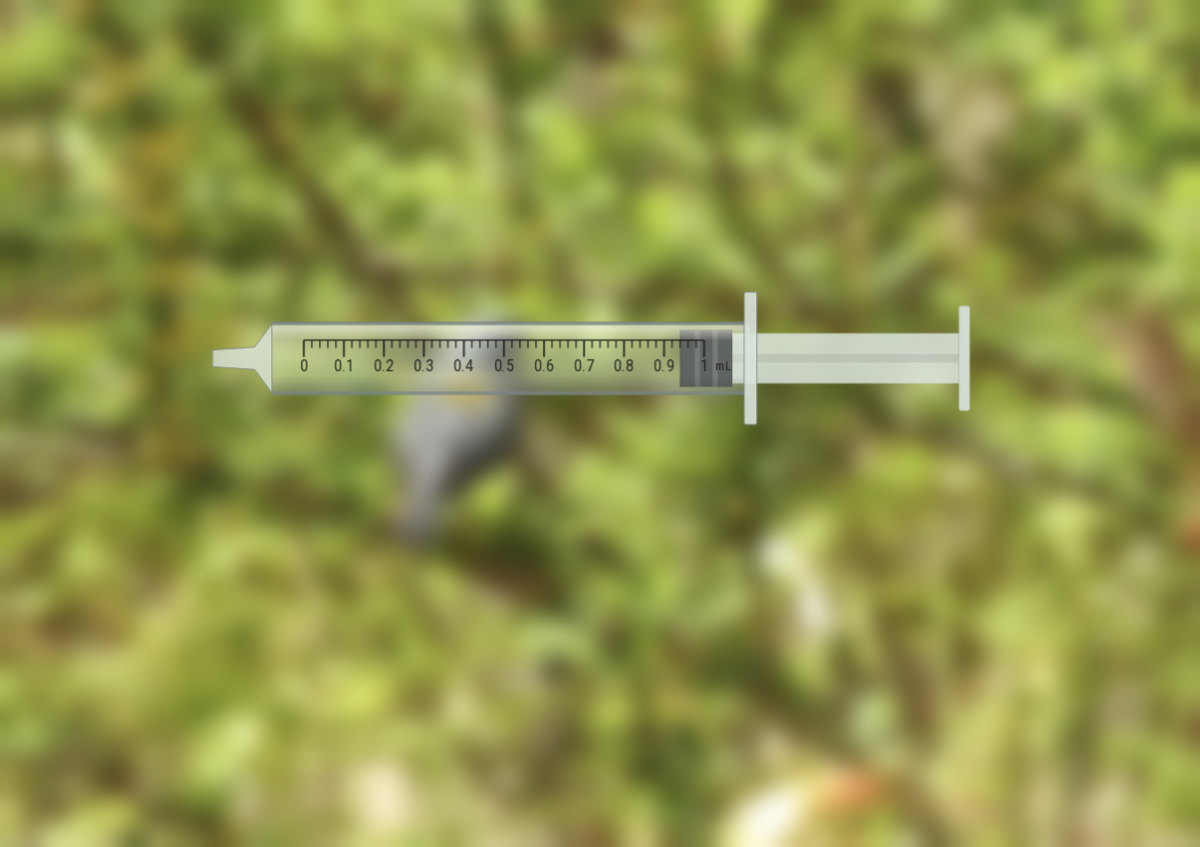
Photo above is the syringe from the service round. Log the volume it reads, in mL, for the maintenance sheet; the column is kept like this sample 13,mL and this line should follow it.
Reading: 0.94,mL
